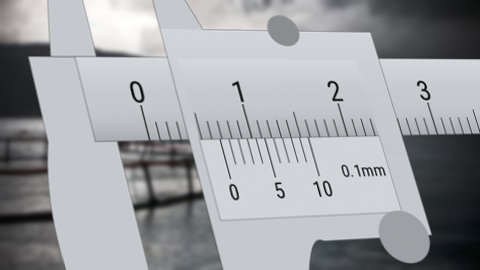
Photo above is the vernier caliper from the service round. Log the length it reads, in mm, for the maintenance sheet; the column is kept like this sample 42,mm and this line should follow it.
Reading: 6.8,mm
